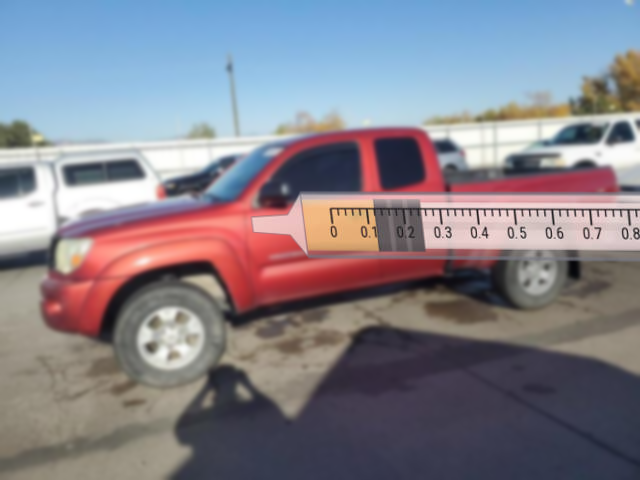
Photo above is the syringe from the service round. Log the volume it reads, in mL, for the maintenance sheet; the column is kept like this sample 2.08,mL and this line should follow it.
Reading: 0.12,mL
